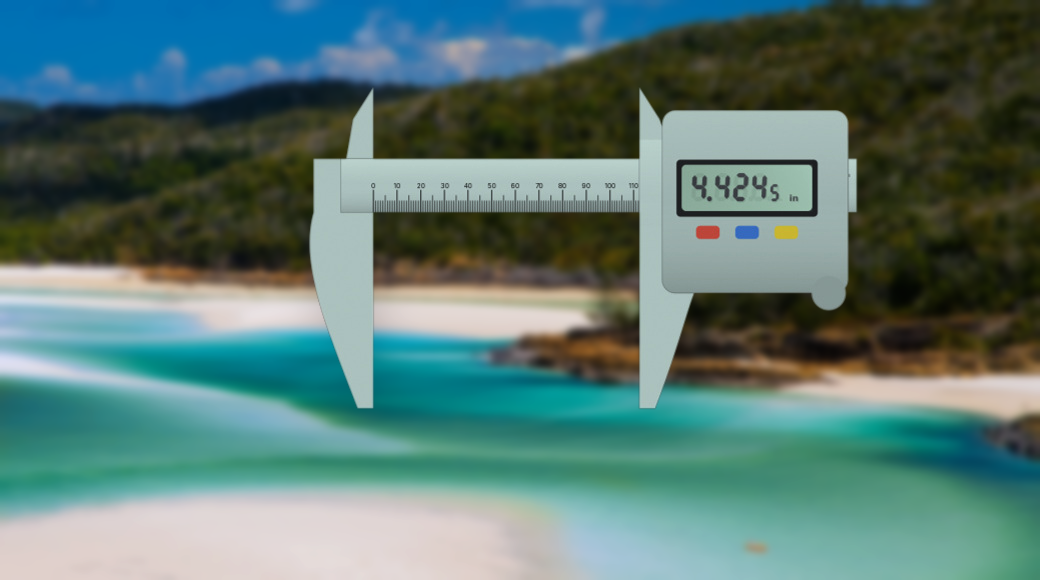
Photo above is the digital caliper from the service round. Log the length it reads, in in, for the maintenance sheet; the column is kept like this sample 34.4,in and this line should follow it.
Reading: 4.4245,in
